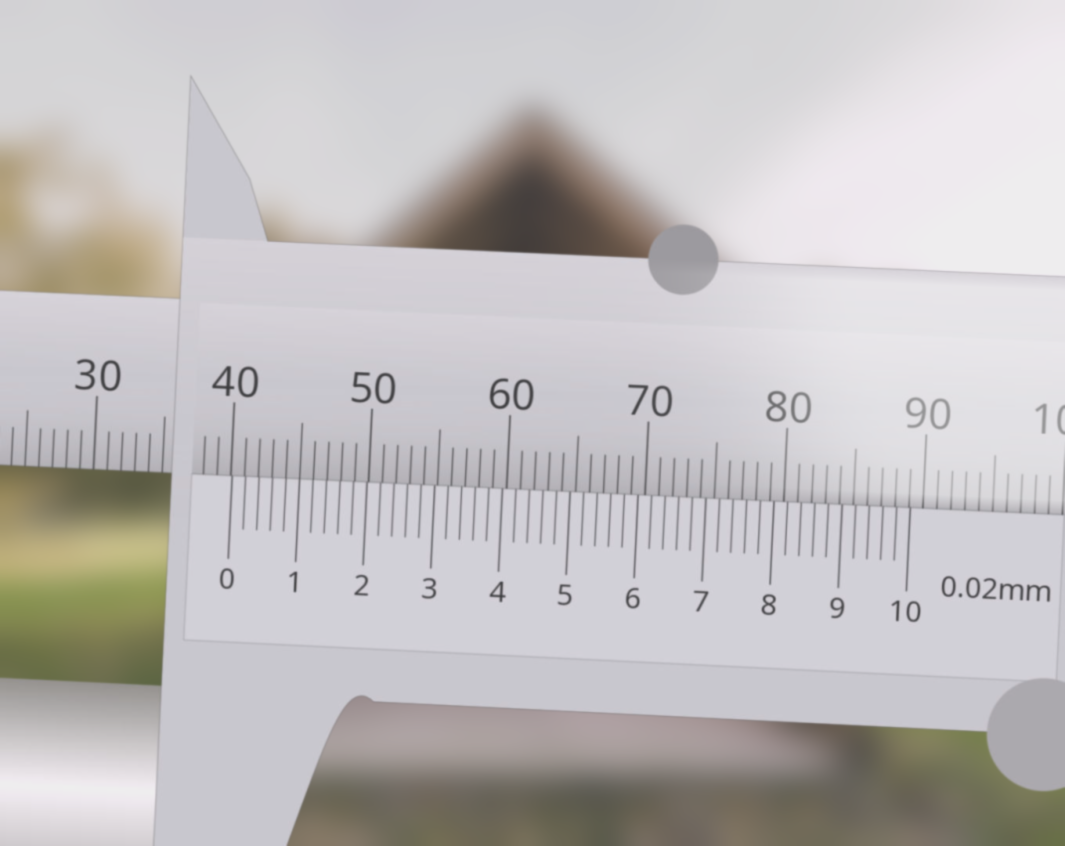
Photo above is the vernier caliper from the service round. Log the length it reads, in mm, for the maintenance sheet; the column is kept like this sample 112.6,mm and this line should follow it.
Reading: 40.1,mm
